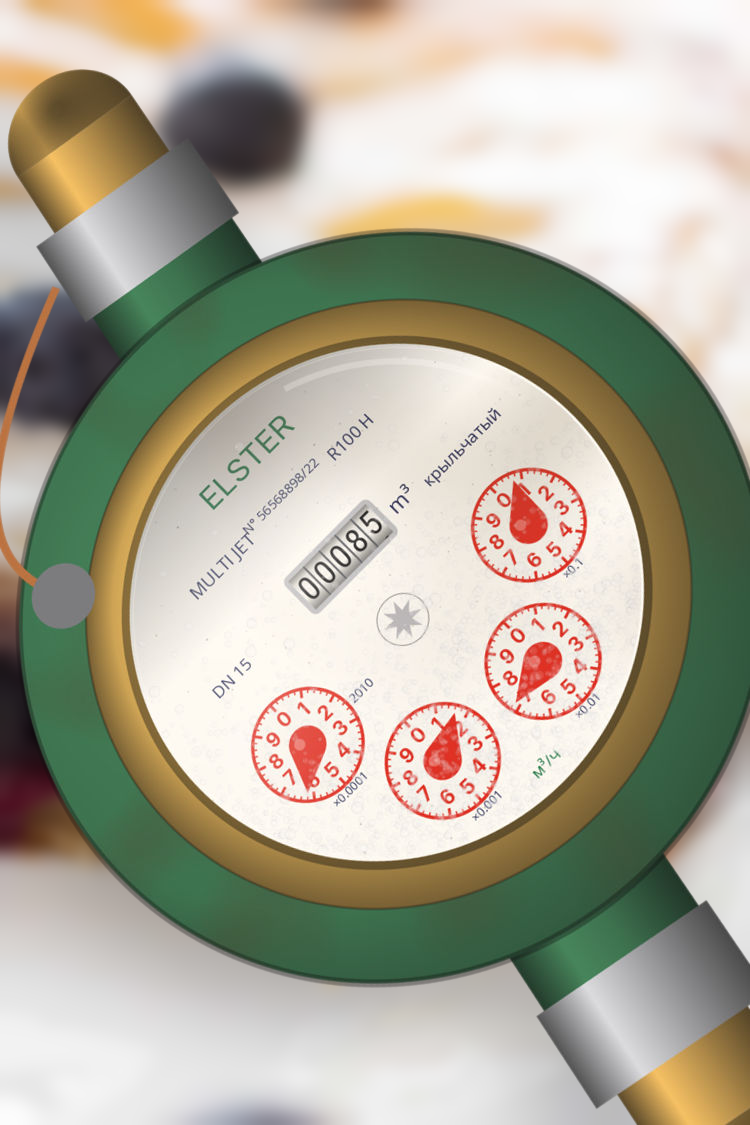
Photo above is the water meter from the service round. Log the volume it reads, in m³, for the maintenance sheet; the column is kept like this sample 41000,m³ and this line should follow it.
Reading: 85.0716,m³
